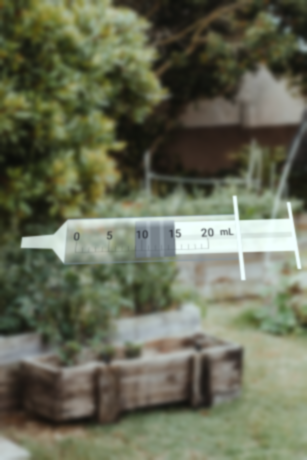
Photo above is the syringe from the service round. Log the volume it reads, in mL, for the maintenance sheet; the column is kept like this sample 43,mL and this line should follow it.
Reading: 9,mL
